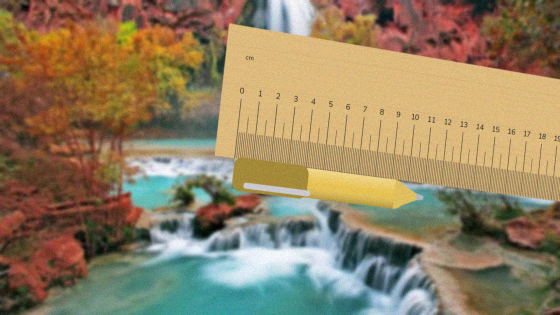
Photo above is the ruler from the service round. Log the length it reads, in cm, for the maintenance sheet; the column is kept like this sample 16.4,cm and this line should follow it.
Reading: 11,cm
